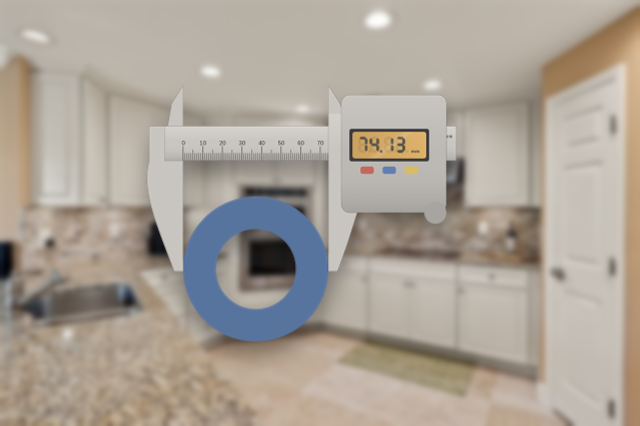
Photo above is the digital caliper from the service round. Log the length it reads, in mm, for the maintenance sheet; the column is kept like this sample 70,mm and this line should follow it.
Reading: 74.13,mm
